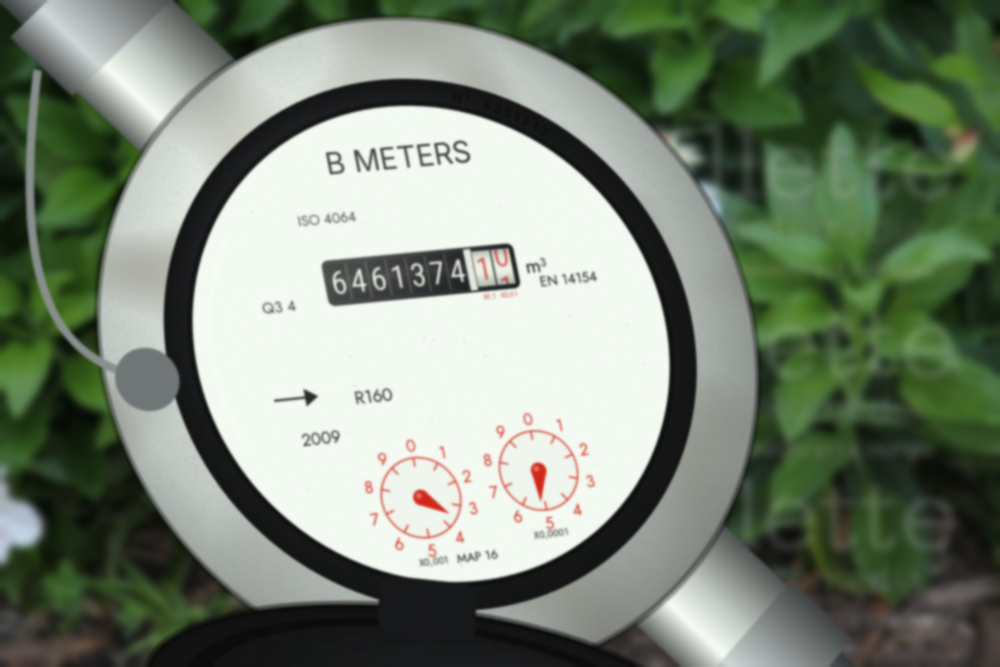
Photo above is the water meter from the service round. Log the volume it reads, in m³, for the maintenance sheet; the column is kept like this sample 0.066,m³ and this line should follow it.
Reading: 6461374.1035,m³
